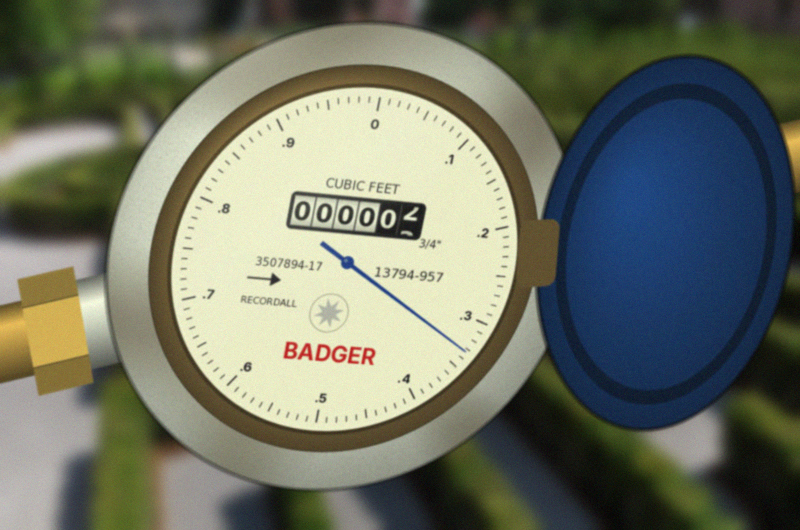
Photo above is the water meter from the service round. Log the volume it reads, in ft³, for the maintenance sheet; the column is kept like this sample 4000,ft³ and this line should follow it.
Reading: 2.33,ft³
